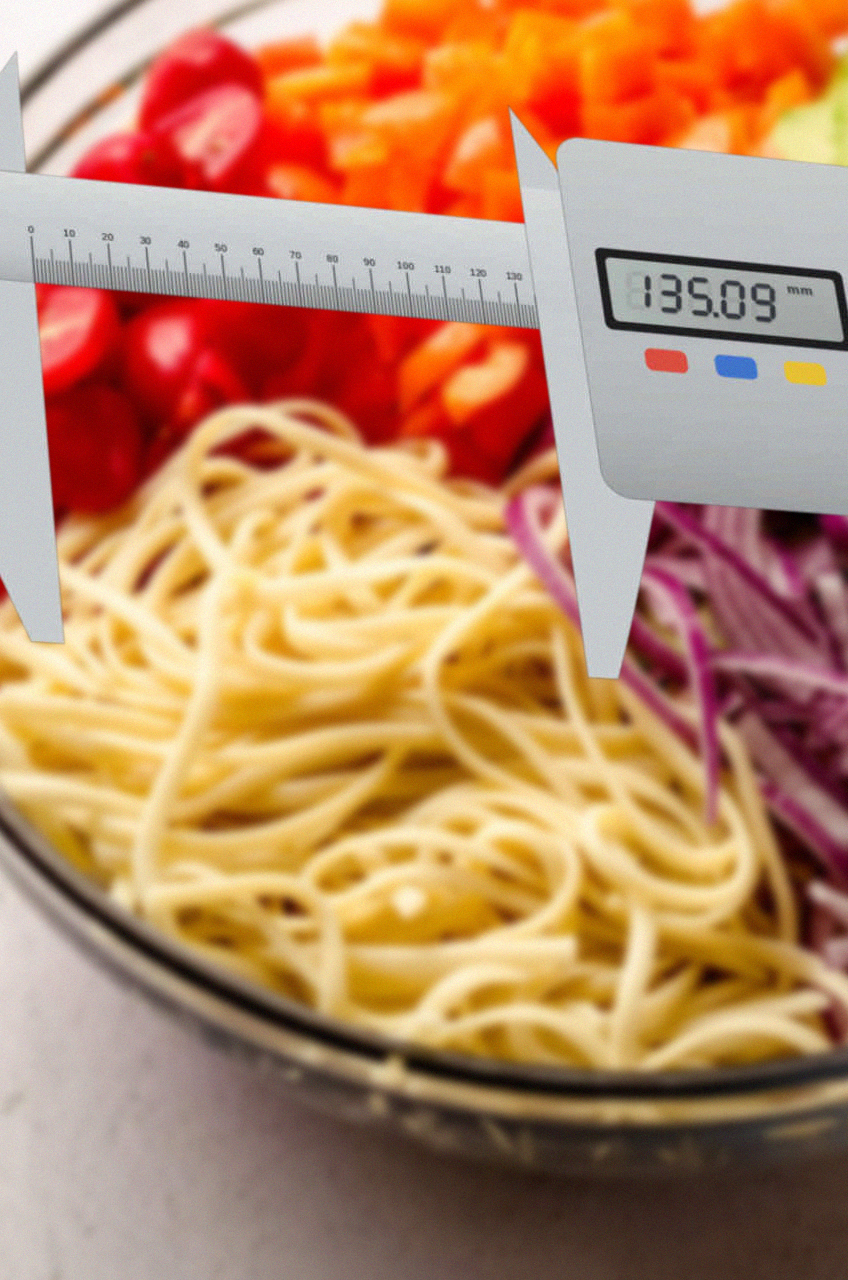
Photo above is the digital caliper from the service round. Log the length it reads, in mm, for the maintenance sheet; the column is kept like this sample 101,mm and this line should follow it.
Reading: 135.09,mm
